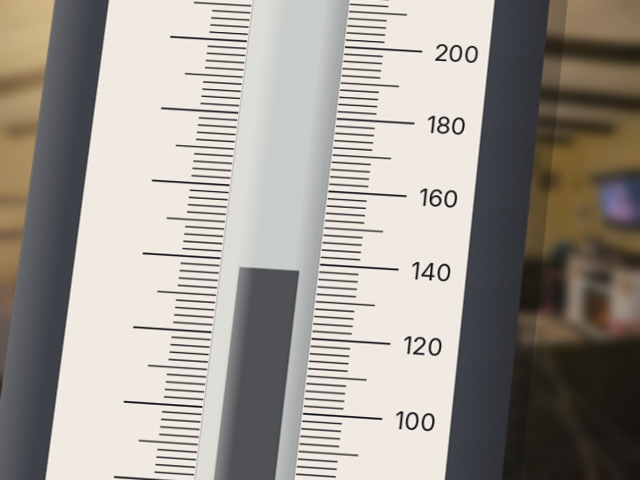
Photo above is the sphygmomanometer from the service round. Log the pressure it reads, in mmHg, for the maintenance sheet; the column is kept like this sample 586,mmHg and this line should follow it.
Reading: 138,mmHg
